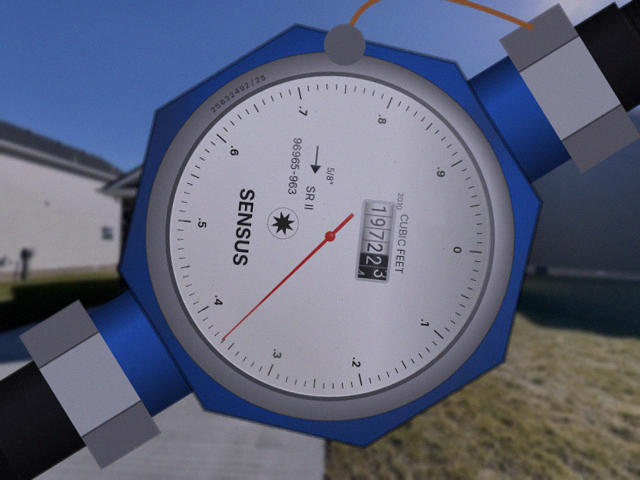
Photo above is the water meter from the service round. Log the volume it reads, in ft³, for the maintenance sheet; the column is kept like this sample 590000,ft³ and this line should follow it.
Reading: 197223.36,ft³
